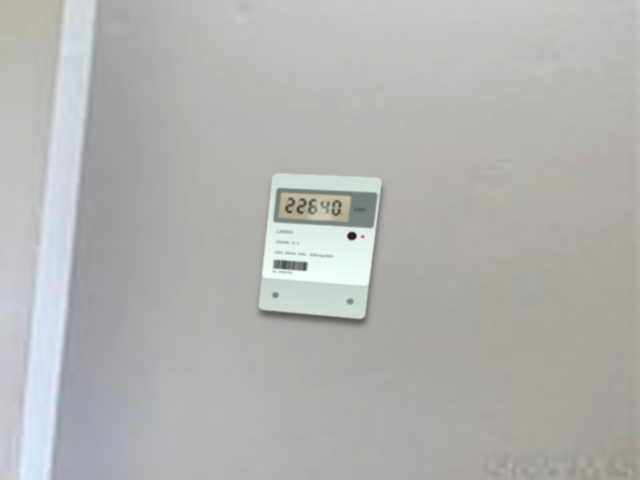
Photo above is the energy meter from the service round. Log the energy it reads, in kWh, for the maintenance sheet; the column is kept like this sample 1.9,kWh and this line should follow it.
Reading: 22640,kWh
